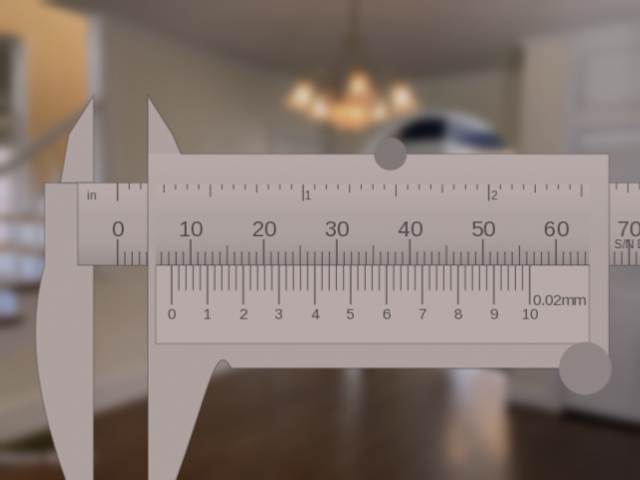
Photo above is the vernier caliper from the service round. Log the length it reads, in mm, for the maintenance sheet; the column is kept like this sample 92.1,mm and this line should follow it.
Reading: 7.4,mm
